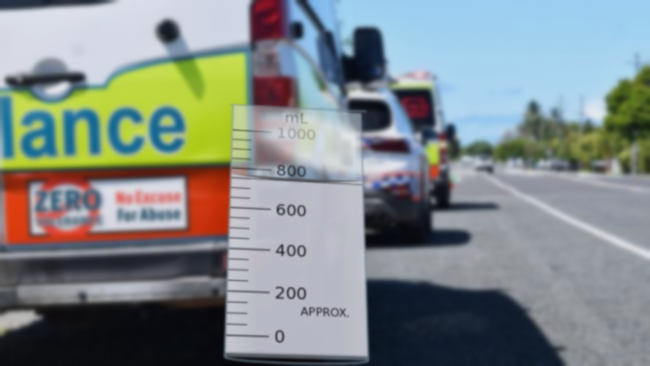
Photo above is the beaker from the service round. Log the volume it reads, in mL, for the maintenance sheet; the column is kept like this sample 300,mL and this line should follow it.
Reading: 750,mL
